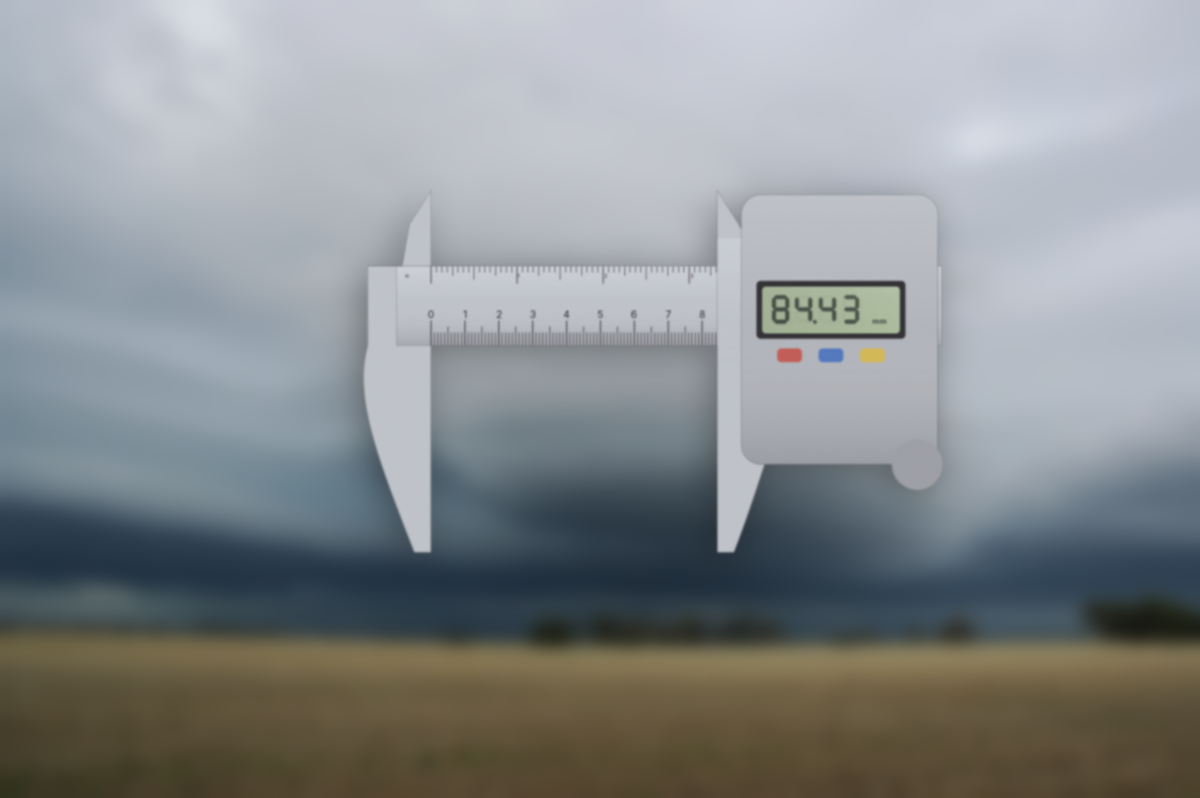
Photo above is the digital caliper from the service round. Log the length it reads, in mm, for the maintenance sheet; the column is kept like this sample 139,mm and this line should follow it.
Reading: 84.43,mm
